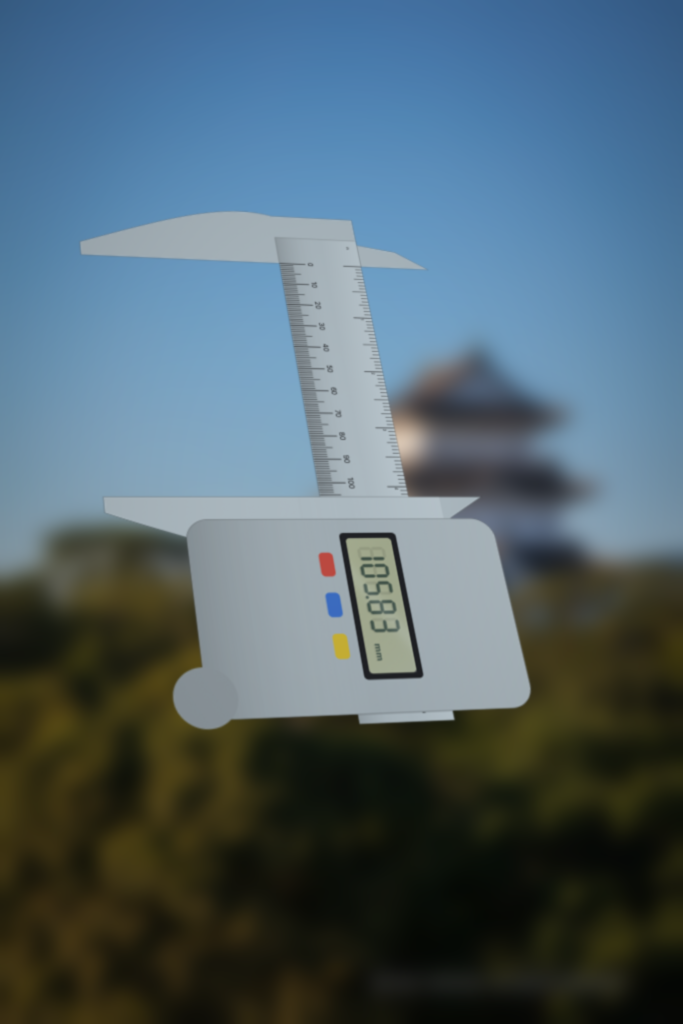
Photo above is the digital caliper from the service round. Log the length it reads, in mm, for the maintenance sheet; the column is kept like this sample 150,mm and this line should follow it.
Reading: 105.83,mm
